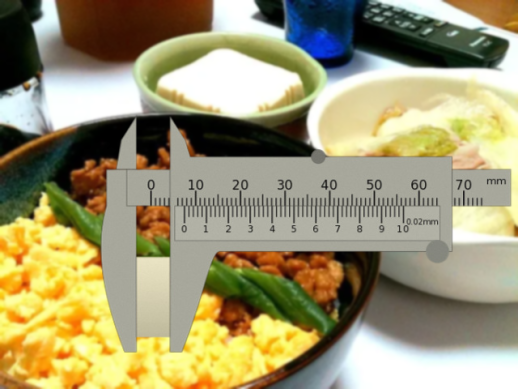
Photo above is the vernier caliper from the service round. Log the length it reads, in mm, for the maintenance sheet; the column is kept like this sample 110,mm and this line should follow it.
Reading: 7.5,mm
